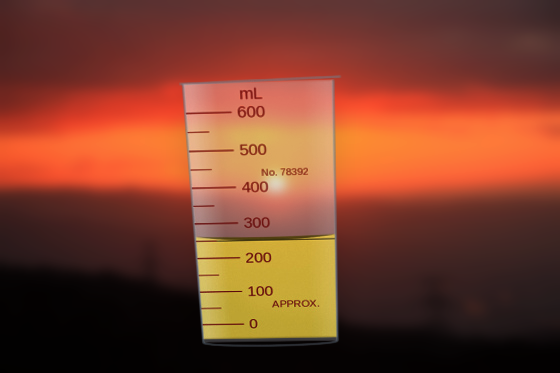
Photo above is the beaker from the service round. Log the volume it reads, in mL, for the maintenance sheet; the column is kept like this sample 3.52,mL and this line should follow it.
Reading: 250,mL
